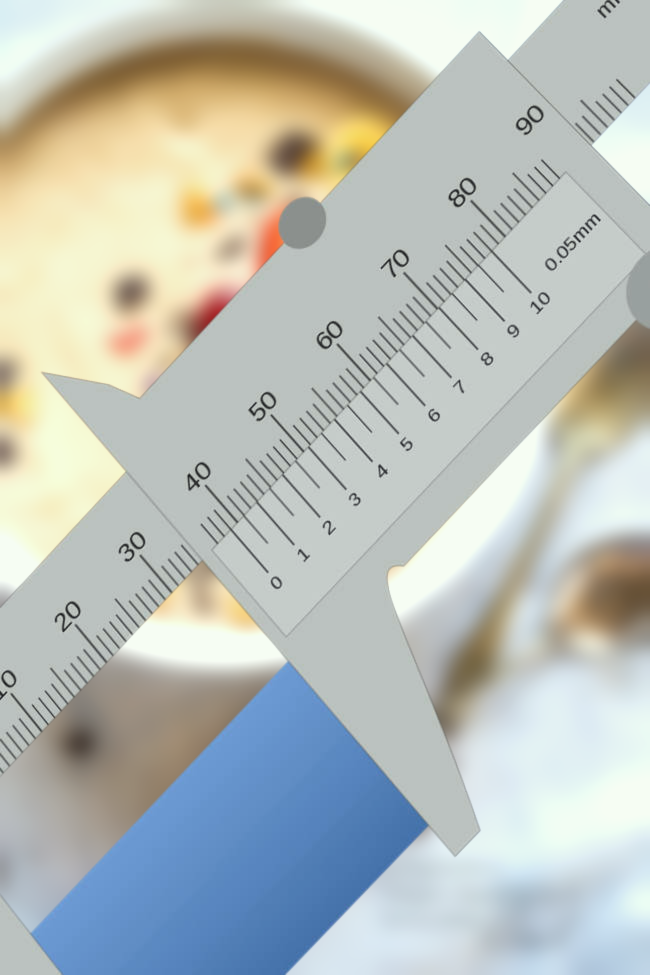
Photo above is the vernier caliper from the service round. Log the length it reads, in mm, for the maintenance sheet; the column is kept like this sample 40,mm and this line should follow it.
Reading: 39.0,mm
